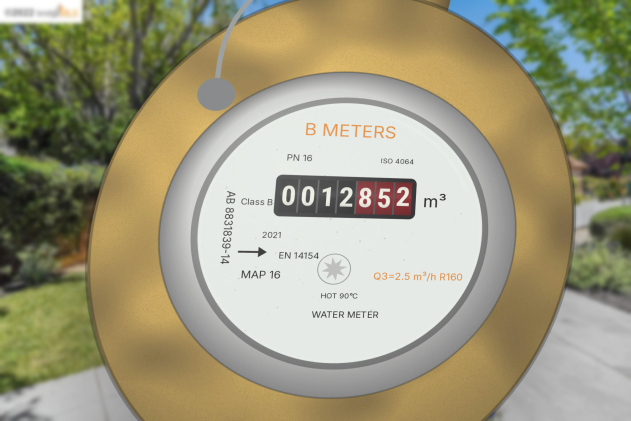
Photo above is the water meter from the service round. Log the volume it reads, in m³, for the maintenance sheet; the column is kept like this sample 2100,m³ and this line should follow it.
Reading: 12.852,m³
